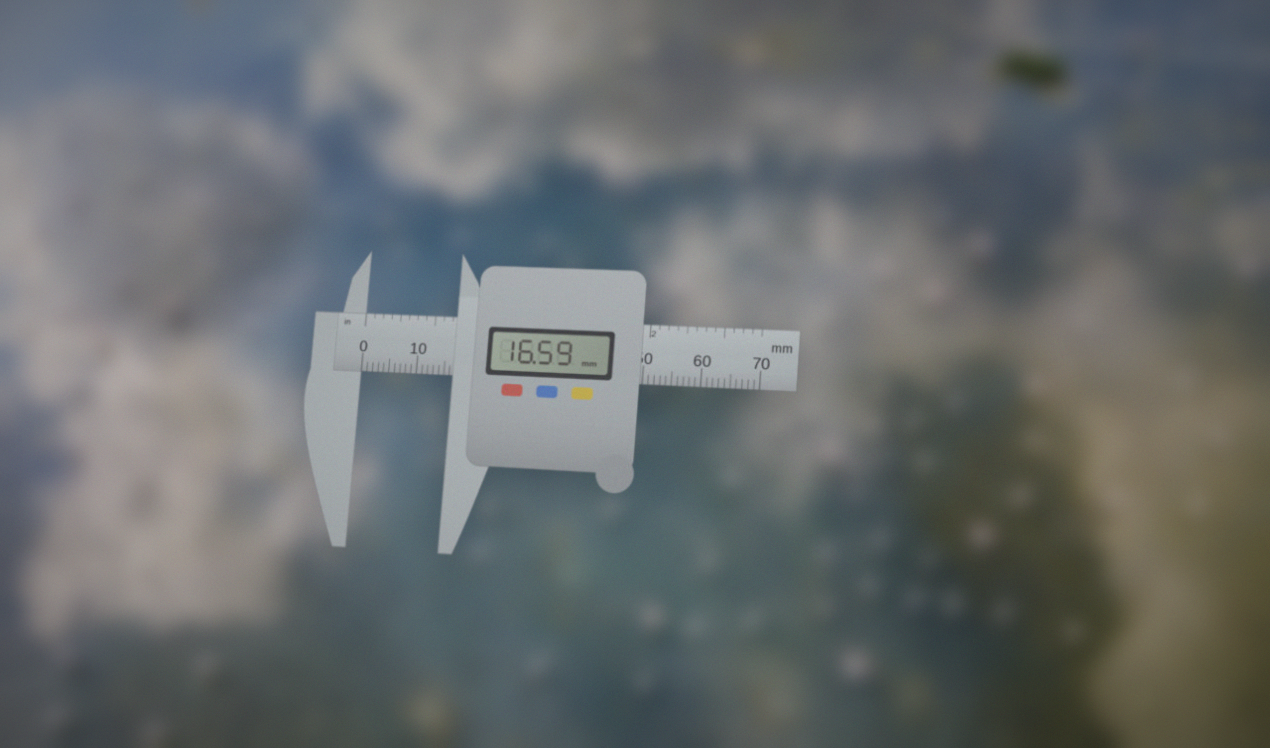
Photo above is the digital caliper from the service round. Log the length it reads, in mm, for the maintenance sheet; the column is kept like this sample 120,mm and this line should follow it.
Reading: 16.59,mm
